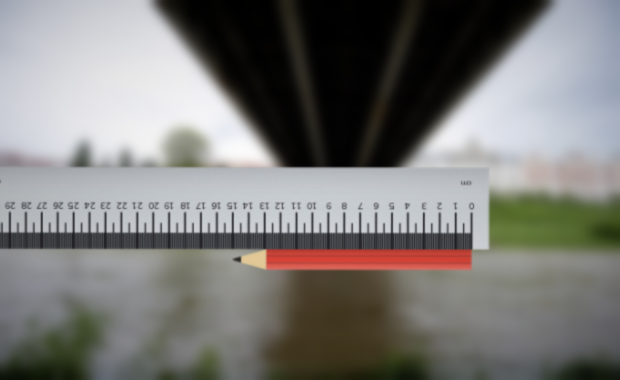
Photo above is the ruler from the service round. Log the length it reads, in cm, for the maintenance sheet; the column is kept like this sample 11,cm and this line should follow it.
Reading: 15,cm
